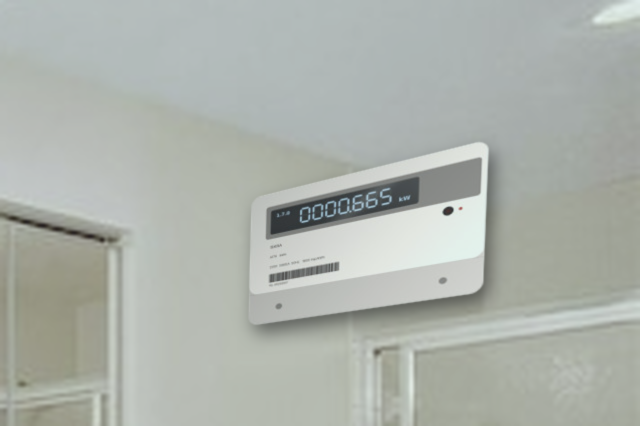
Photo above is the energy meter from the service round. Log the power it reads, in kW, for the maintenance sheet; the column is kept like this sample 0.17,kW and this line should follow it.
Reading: 0.665,kW
